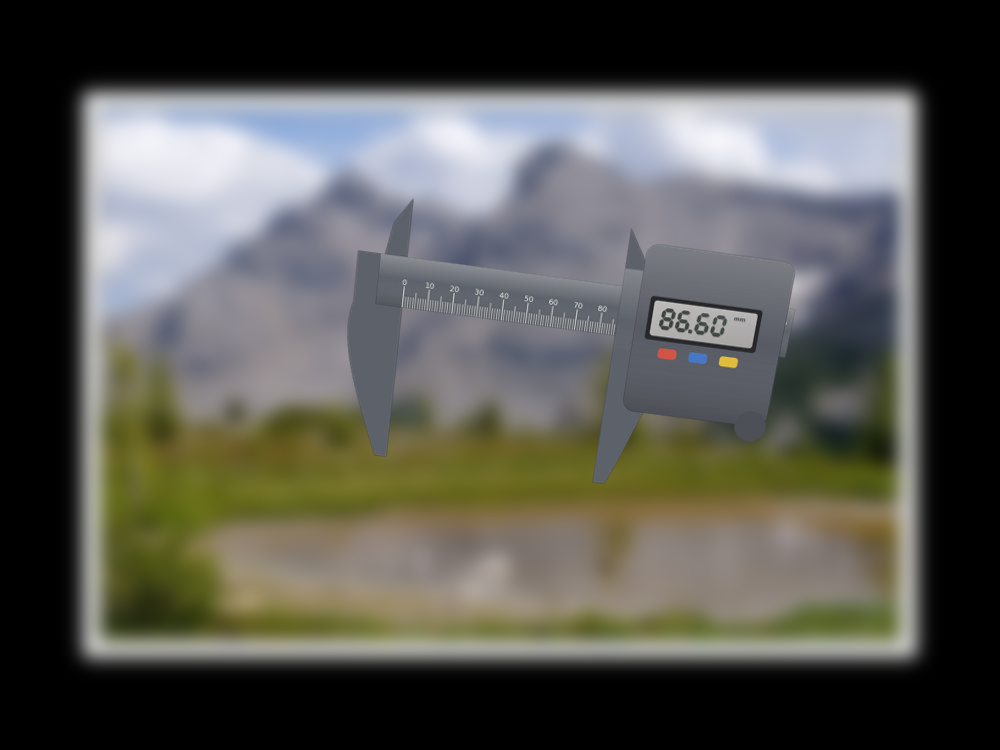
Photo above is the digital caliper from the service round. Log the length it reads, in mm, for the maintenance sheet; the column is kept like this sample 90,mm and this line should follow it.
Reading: 86.60,mm
